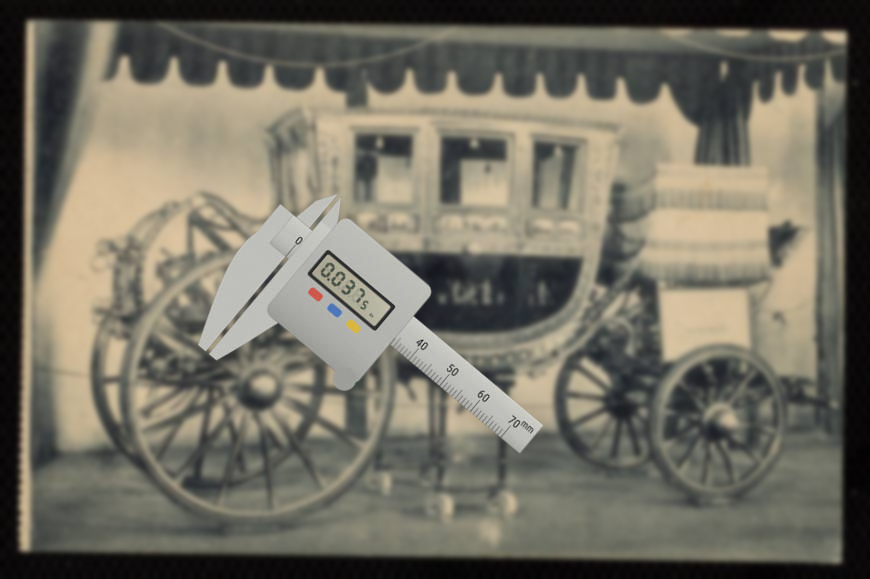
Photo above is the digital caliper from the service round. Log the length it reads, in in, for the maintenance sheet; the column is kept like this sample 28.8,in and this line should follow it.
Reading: 0.0375,in
